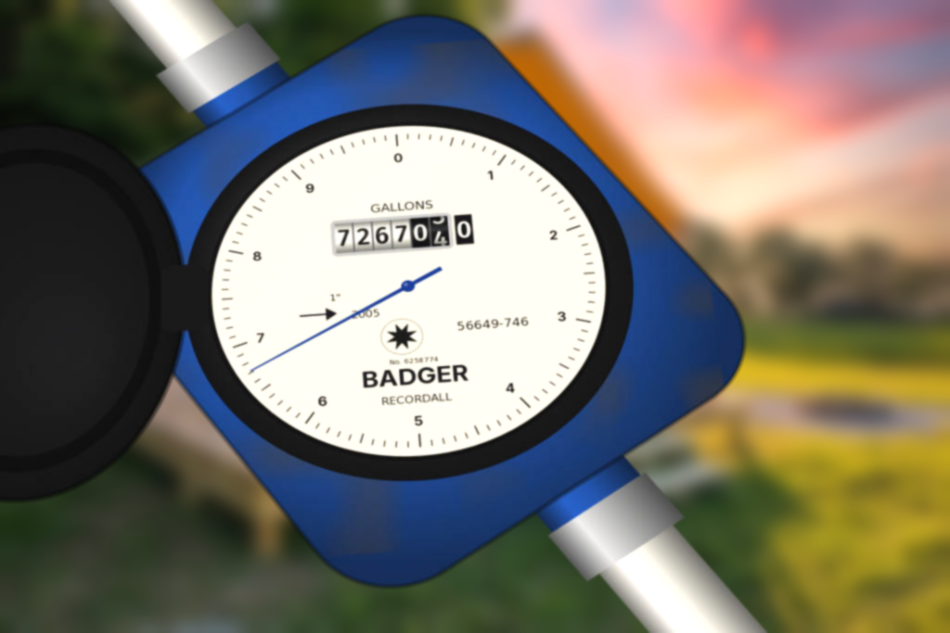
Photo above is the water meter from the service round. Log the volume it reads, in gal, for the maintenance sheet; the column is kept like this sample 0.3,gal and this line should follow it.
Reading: 7267036.7,gal
